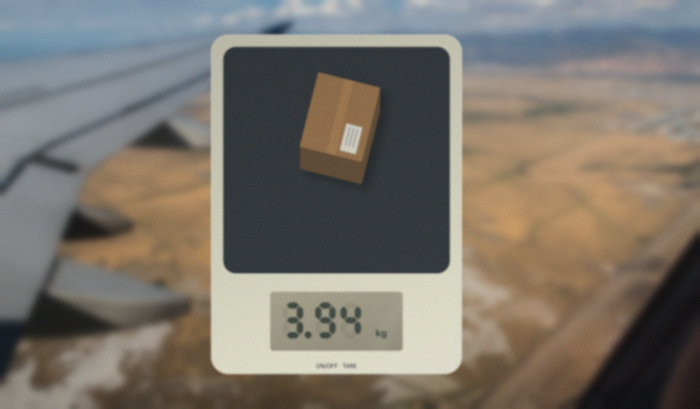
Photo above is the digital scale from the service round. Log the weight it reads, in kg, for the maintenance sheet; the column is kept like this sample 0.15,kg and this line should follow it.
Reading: 3.94,kg
